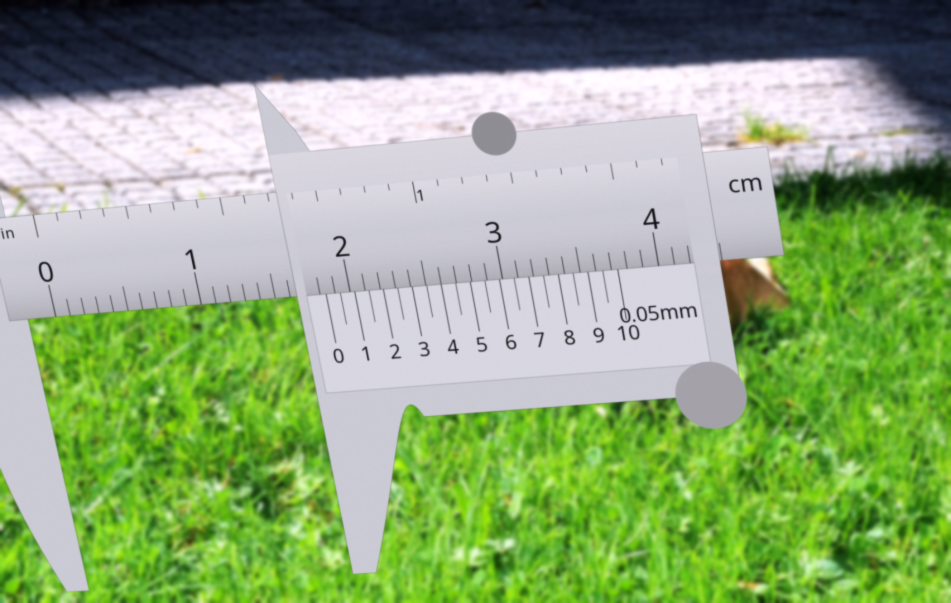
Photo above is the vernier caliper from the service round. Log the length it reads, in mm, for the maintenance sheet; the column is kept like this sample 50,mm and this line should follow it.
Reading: 18.4,mm
